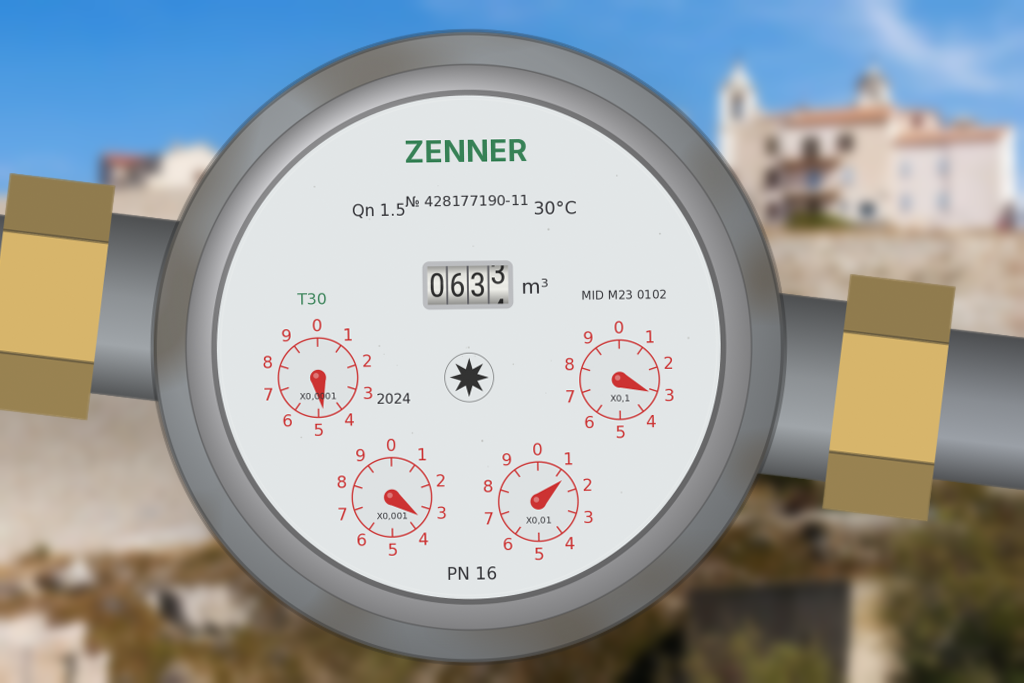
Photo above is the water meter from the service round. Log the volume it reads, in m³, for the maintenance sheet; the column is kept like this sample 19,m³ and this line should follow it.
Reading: 633.3134,m³
